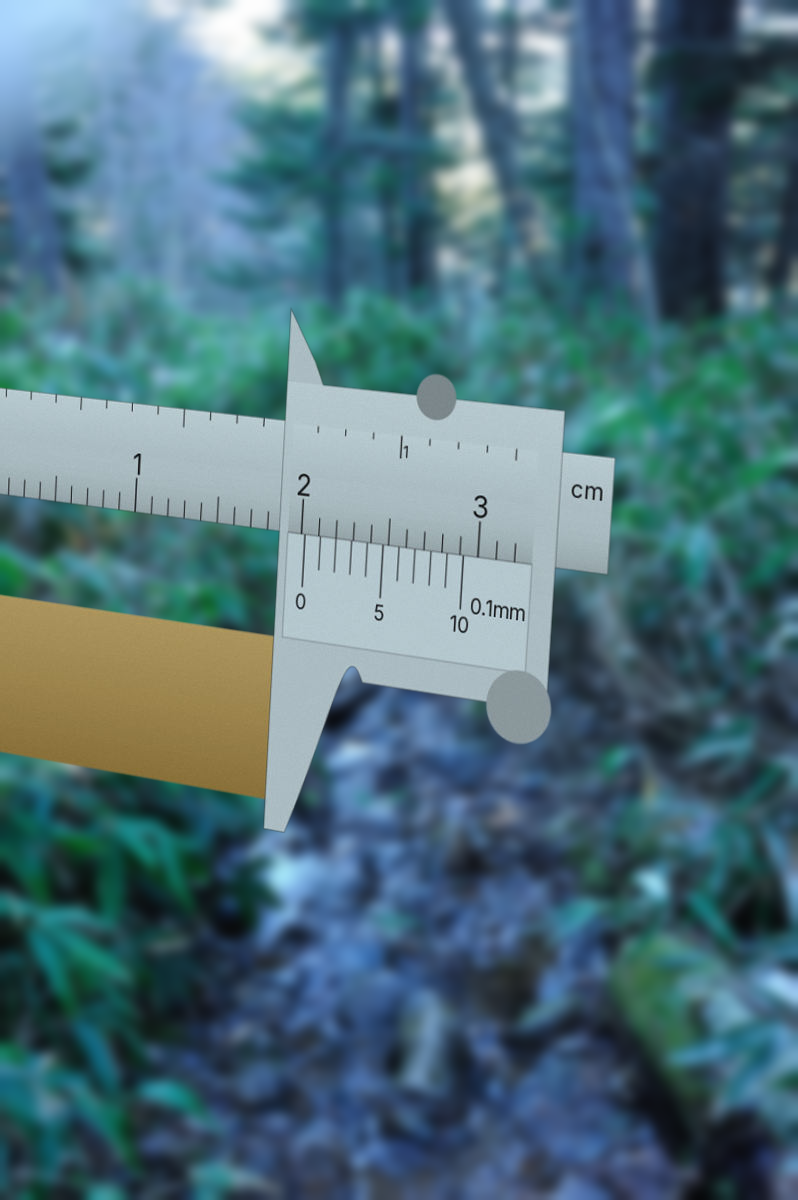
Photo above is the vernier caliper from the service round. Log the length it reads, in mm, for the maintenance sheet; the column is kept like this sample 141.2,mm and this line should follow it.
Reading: 20.2,mm
